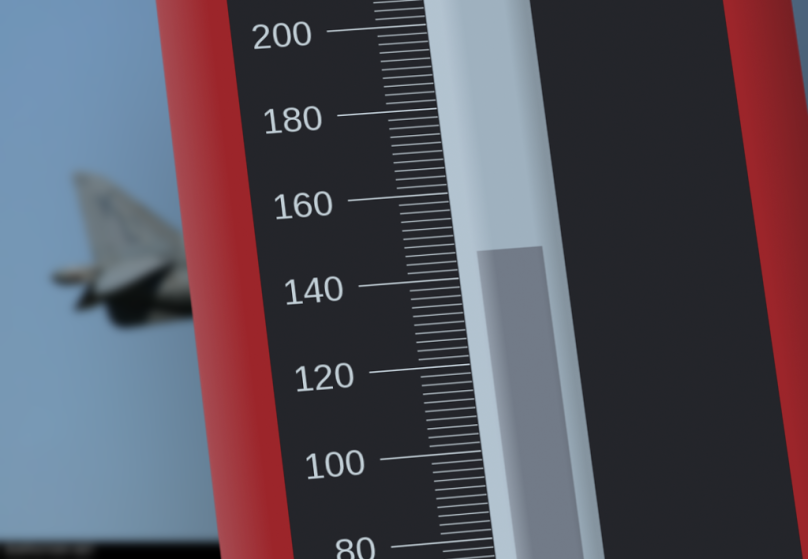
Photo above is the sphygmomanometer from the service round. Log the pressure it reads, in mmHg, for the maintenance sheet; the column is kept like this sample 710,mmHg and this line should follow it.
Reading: 146,mmHg
